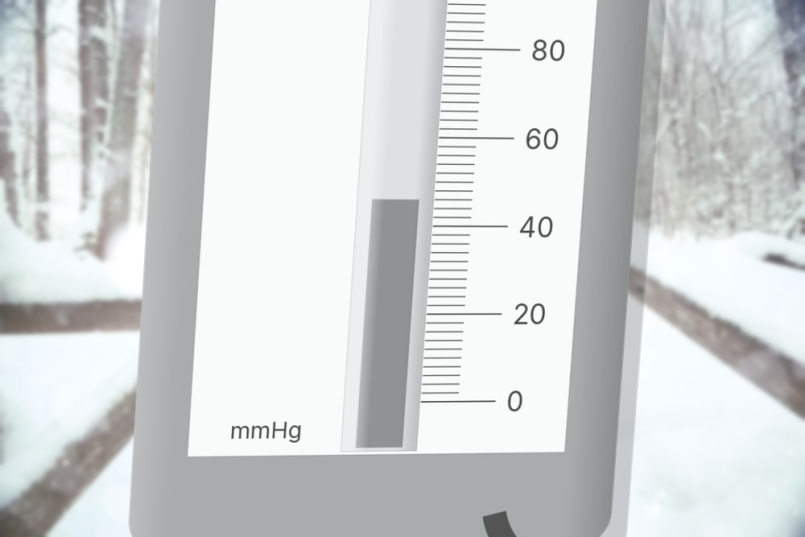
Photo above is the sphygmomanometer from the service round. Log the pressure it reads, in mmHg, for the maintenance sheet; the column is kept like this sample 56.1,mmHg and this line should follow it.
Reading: 46,mmHg
